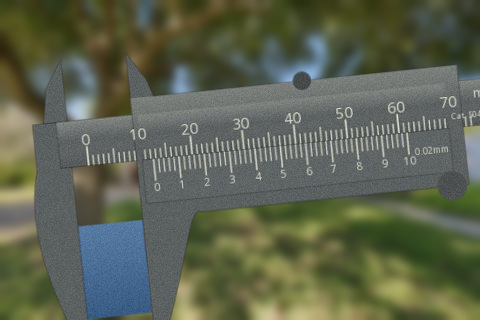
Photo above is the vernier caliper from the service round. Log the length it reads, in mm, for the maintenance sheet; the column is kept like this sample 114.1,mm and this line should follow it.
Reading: 12.5,mm
